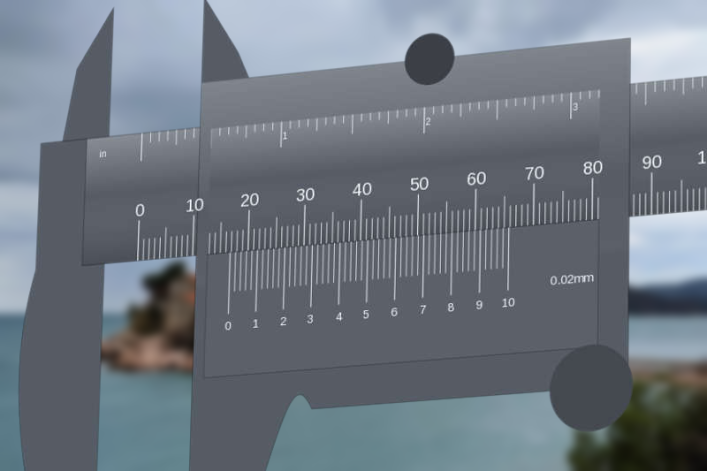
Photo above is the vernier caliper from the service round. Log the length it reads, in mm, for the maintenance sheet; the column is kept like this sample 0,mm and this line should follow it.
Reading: 16.8,mm
